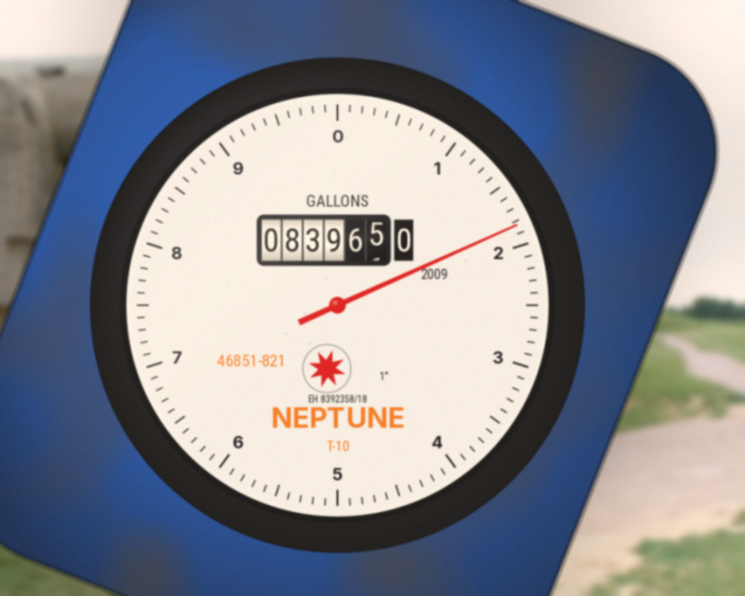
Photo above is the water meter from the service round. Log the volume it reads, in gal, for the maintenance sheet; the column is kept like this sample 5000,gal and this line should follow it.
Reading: 839651.8,gal
